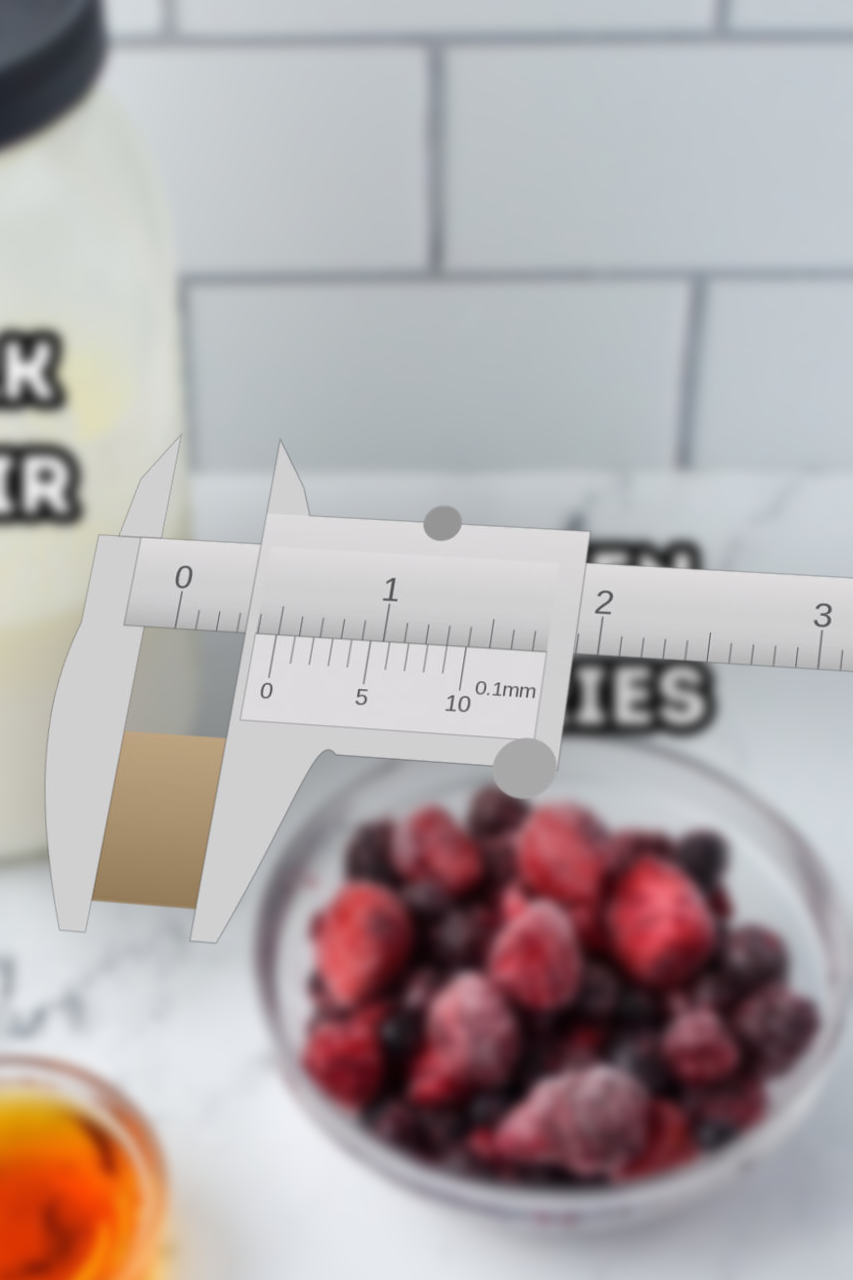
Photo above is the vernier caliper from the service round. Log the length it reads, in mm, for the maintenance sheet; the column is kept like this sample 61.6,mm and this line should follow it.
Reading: 4.9,mm
